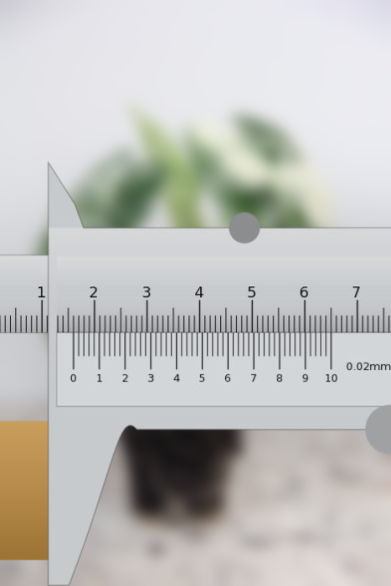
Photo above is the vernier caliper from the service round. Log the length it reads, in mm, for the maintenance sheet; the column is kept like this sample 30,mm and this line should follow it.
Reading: 16.0,mm
